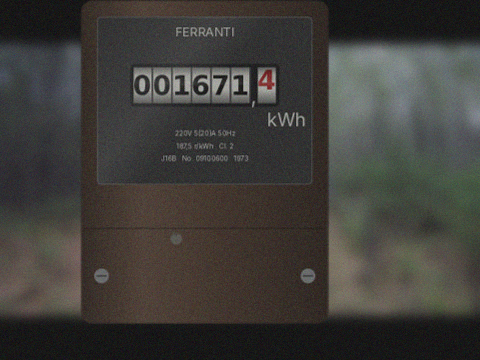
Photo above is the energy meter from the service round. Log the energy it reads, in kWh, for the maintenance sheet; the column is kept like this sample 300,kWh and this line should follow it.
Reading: 1671.4,kWh
